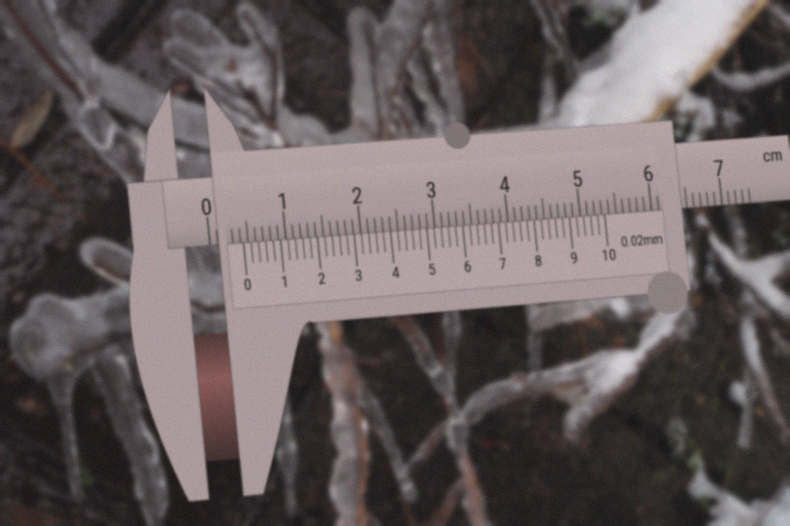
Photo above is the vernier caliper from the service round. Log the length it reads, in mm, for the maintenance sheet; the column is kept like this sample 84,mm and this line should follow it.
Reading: 4.4,mm
